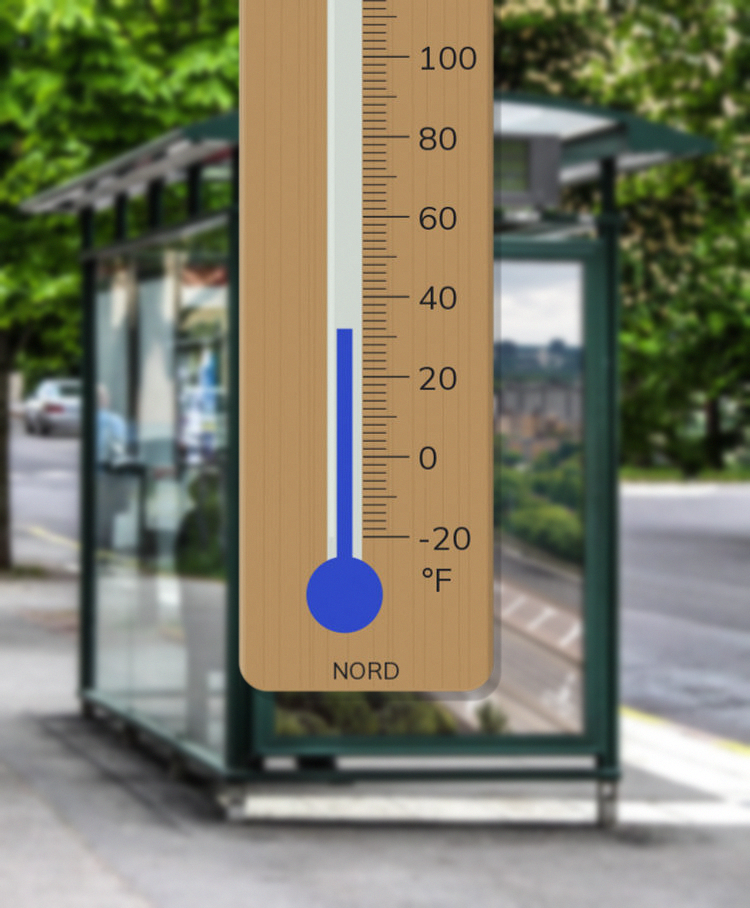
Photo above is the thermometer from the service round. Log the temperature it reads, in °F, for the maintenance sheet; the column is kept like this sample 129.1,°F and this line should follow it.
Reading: 32,°F
